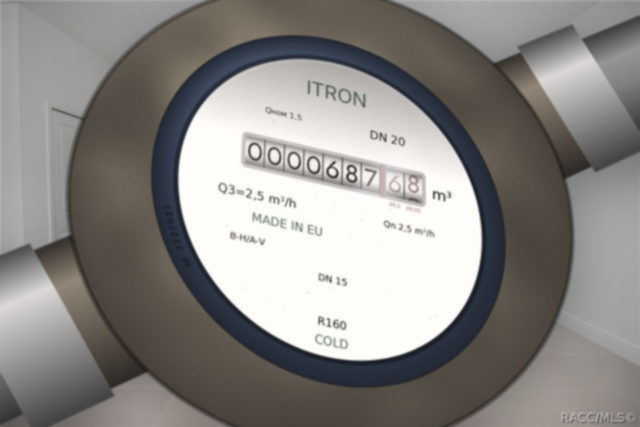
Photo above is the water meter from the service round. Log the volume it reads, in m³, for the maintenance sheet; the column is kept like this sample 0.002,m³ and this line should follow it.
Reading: 687.68,m³
